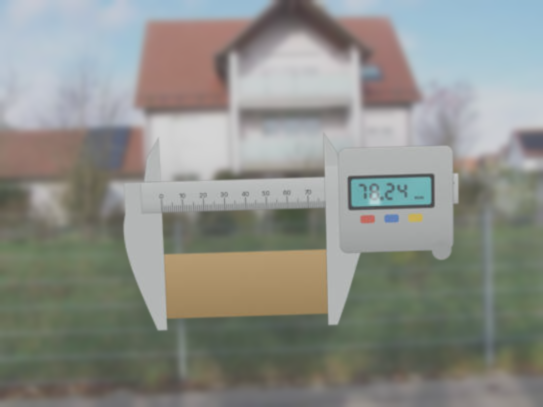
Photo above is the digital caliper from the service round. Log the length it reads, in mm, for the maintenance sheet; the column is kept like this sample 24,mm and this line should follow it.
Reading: 78.24,mm
